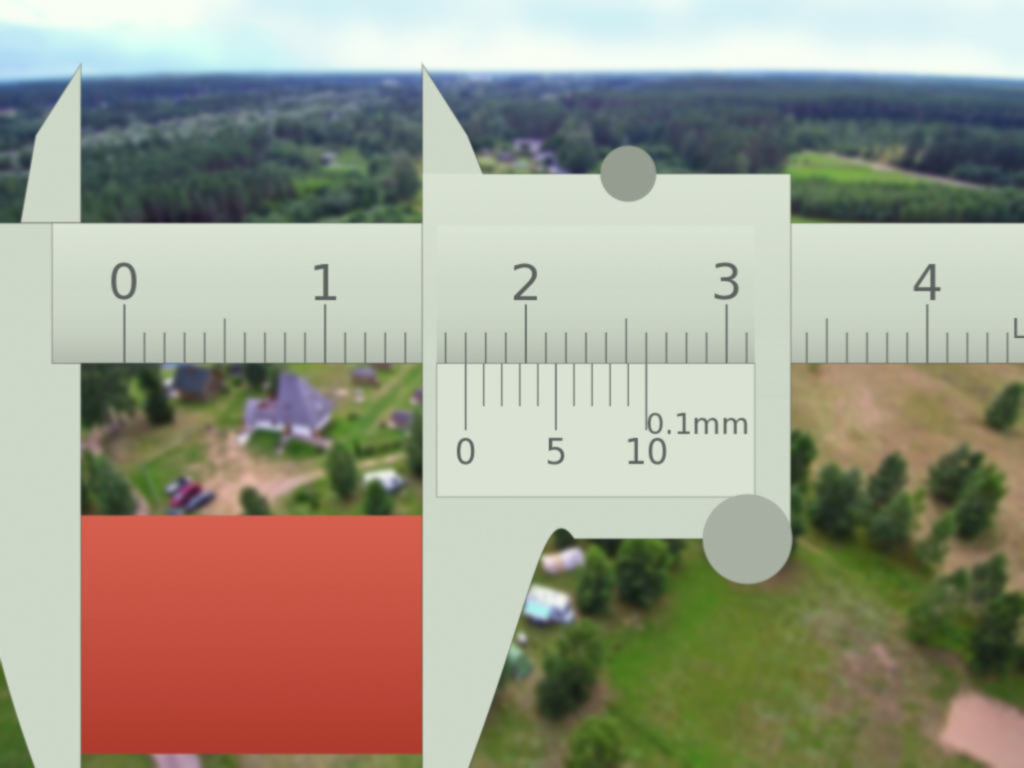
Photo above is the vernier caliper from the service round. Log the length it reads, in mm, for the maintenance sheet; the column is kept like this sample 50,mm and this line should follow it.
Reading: 17.0,mm
